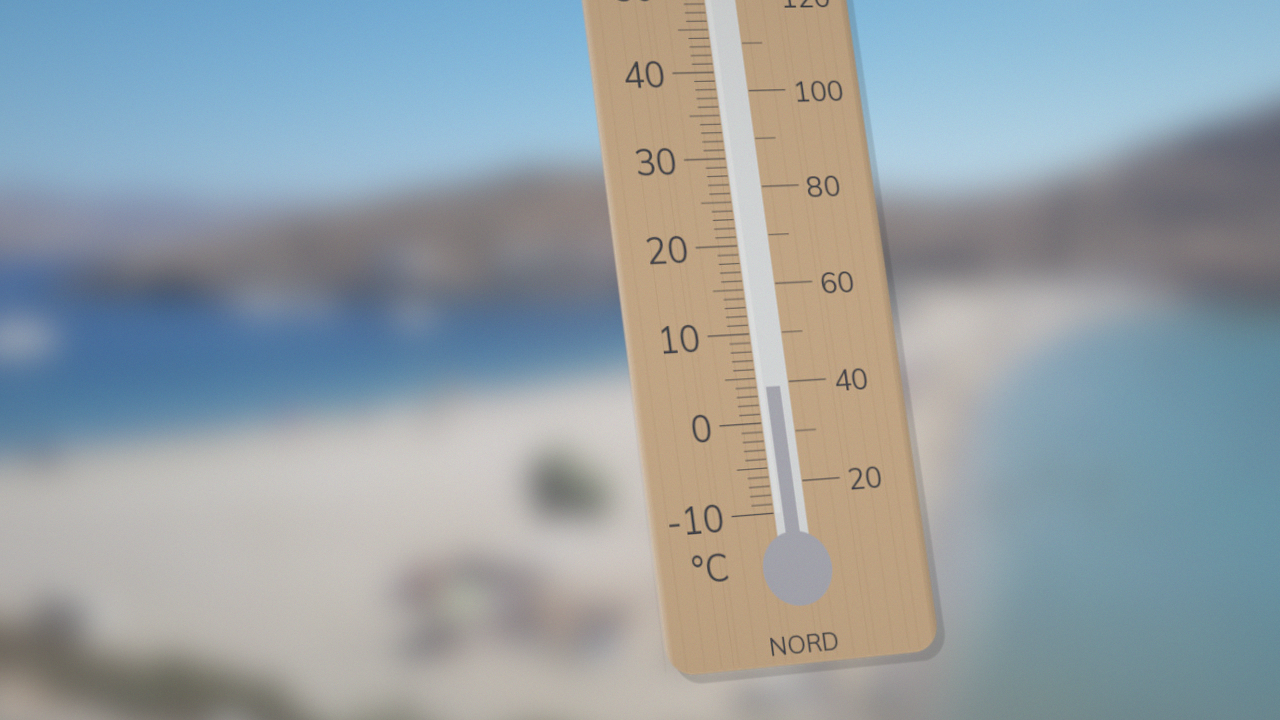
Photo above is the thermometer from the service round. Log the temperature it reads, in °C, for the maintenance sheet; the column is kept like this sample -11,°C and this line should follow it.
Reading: 4,°C
